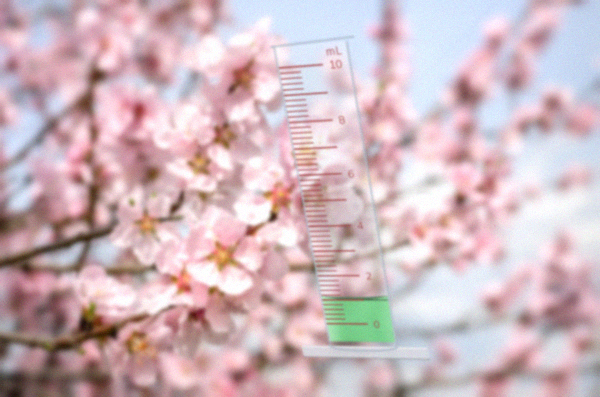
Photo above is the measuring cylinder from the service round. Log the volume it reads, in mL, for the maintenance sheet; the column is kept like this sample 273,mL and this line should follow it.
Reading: 1,mL
